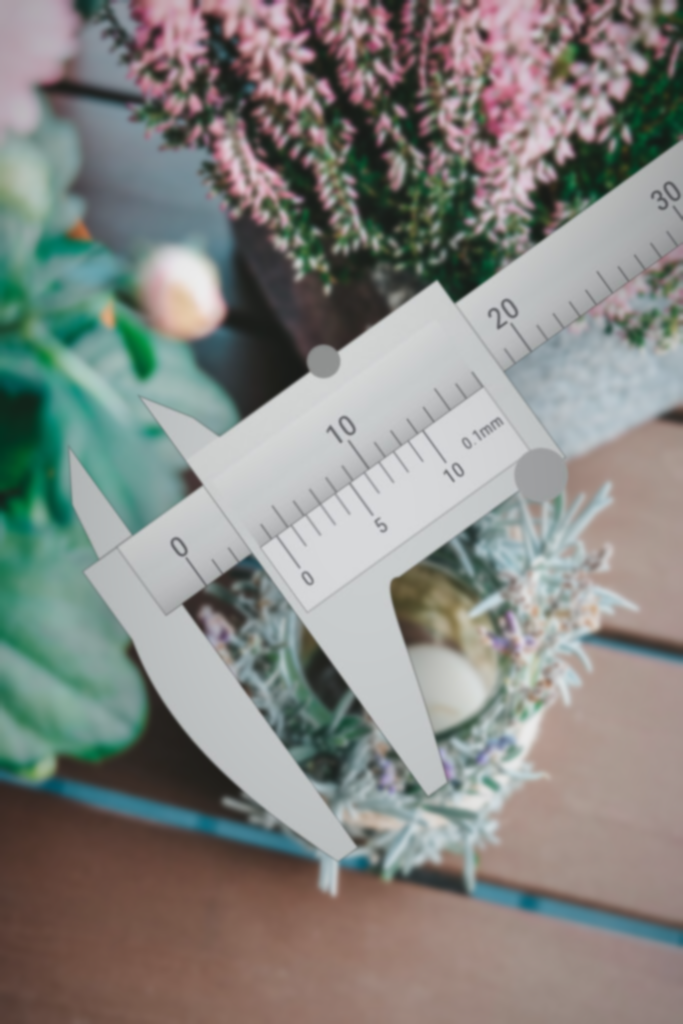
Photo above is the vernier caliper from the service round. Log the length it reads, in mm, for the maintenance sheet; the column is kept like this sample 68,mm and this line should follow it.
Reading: 4.3,mm
